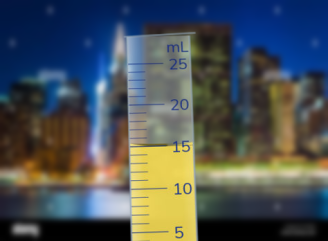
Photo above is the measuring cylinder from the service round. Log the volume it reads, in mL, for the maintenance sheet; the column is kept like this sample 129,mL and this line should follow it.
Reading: 15,mL
